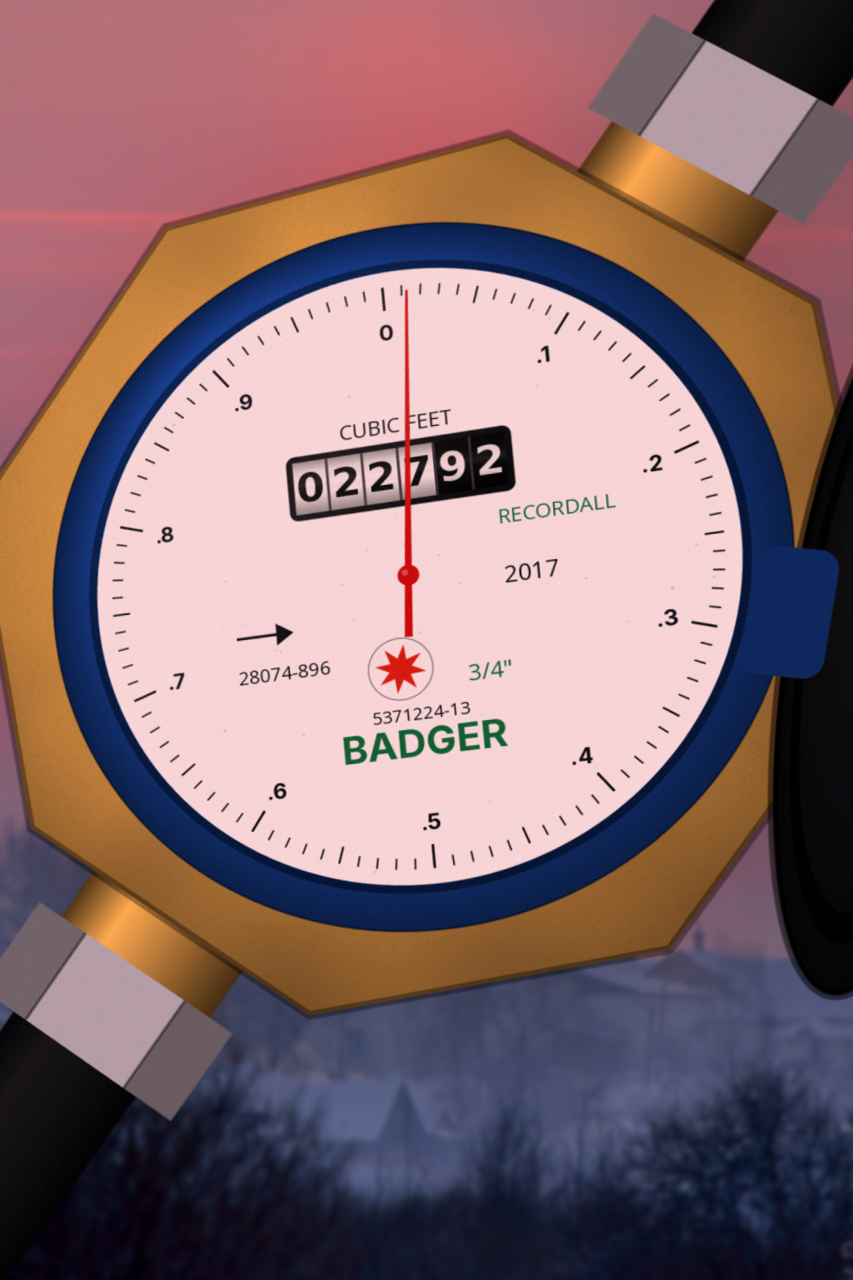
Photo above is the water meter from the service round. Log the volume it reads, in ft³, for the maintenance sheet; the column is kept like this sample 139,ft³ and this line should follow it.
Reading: 22792.01,ft³
